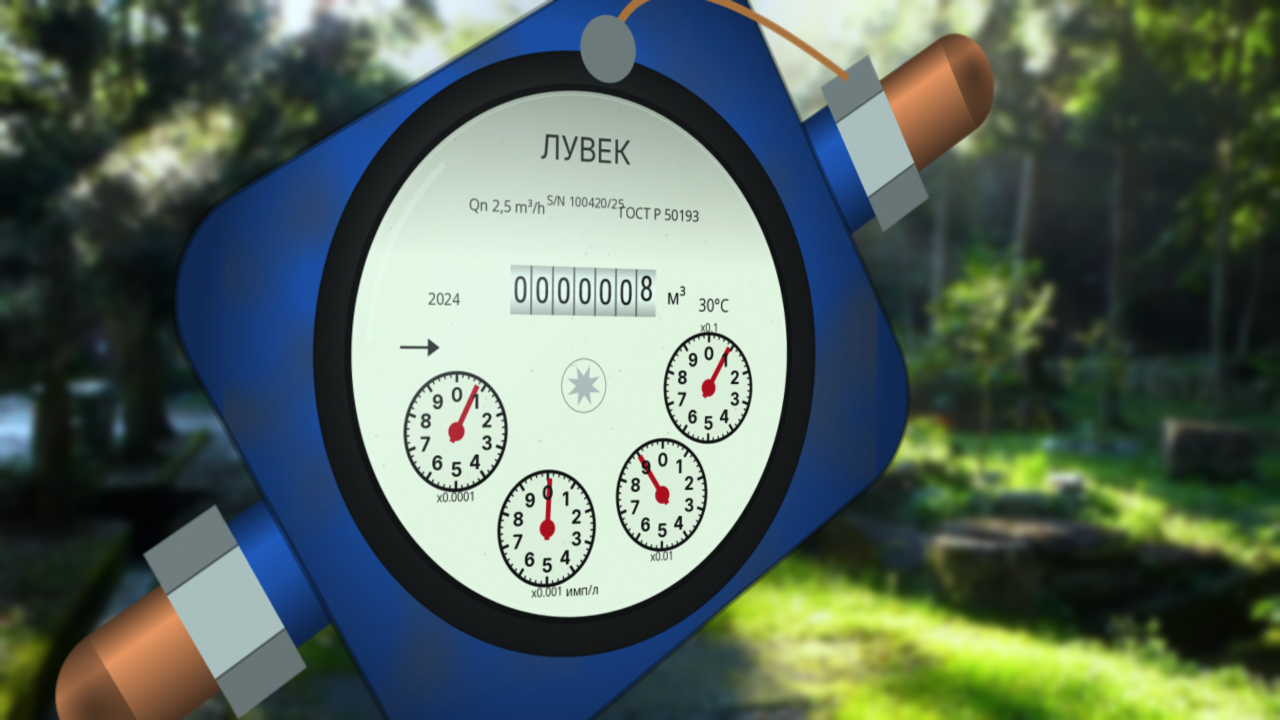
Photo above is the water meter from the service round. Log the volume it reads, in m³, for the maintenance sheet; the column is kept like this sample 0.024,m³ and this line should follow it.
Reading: 8.0900,m³
